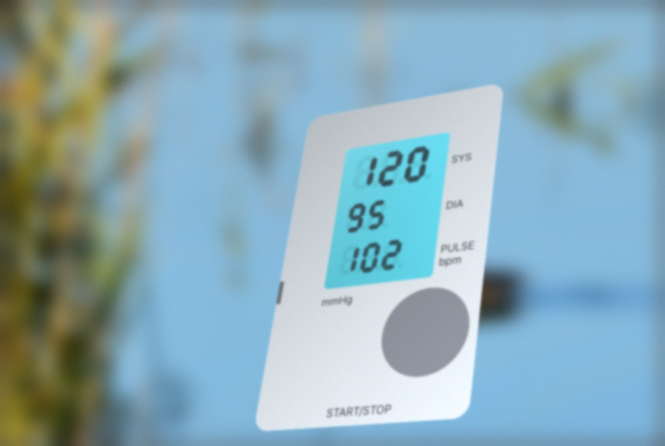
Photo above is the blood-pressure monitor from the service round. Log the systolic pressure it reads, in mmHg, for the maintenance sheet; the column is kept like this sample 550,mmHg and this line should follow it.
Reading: 120,mmHg
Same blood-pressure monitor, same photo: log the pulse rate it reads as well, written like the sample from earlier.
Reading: 102,bpm
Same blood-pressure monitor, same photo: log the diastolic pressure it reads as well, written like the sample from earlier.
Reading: 95,mmHg
